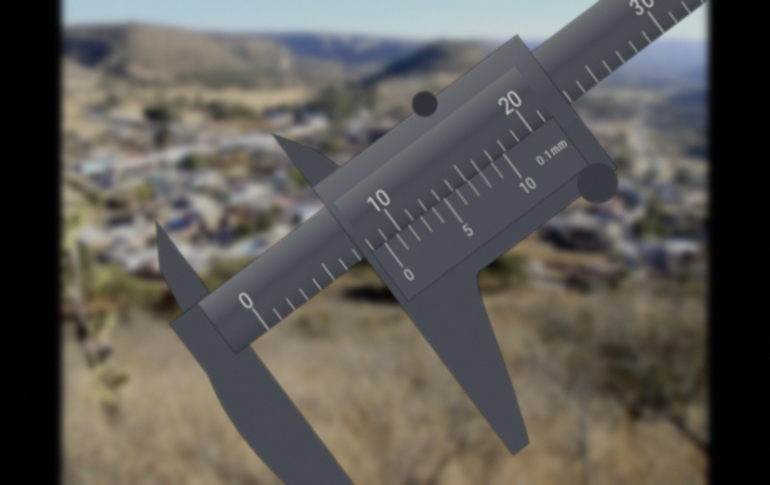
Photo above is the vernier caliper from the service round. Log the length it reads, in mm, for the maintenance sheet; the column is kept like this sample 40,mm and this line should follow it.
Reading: 8.8,mm
